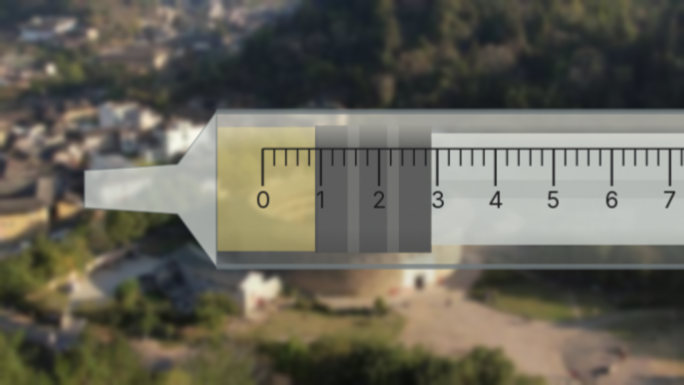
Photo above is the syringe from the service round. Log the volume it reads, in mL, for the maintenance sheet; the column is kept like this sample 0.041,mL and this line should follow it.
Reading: 0.9,mL
